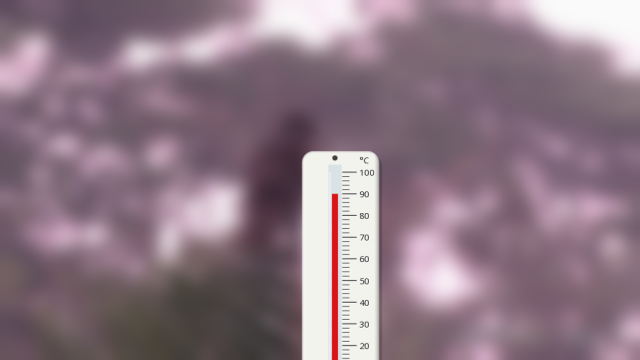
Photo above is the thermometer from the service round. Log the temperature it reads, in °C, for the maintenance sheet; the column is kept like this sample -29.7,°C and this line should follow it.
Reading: 90,°C
